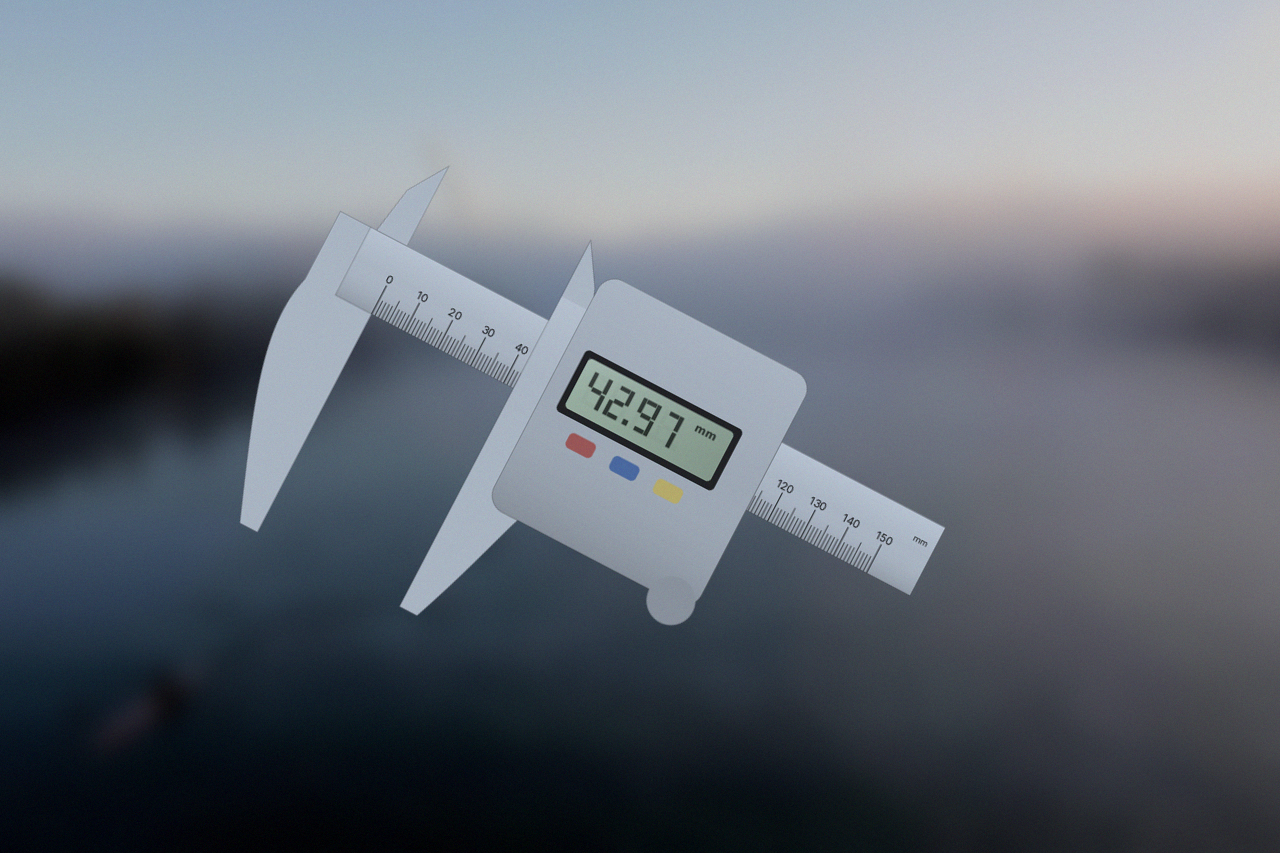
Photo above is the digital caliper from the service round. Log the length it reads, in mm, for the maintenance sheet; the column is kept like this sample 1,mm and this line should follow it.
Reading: 42.97,mm
